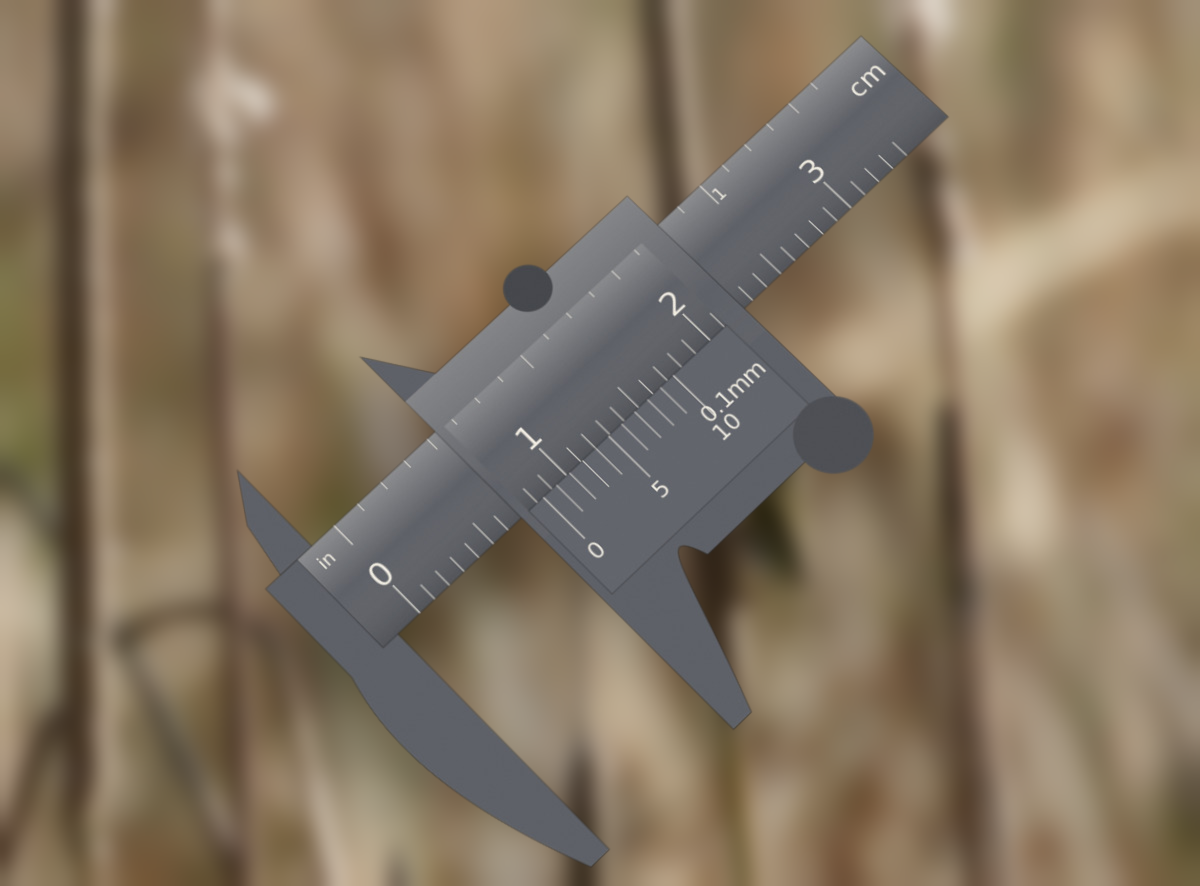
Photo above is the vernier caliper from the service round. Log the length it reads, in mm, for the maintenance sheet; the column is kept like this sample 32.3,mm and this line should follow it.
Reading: 8.4,mm
